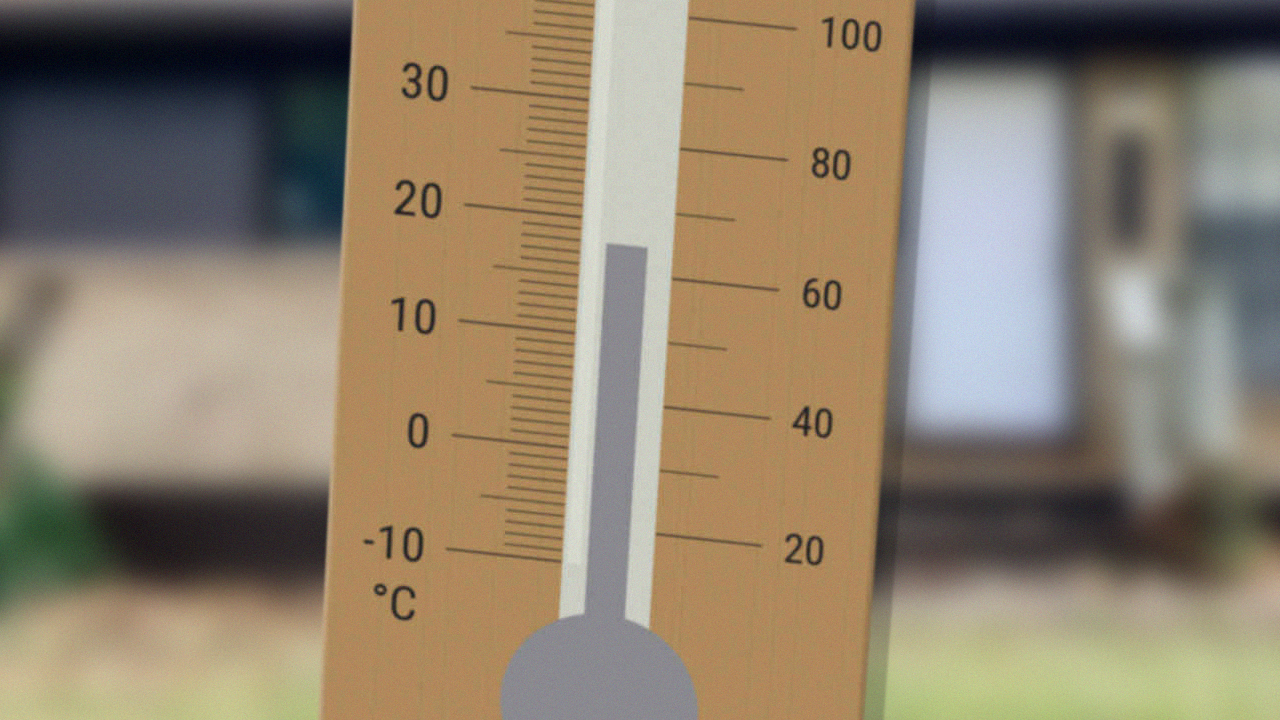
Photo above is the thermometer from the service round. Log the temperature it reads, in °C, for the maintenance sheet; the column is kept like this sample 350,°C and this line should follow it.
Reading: 18,°C
